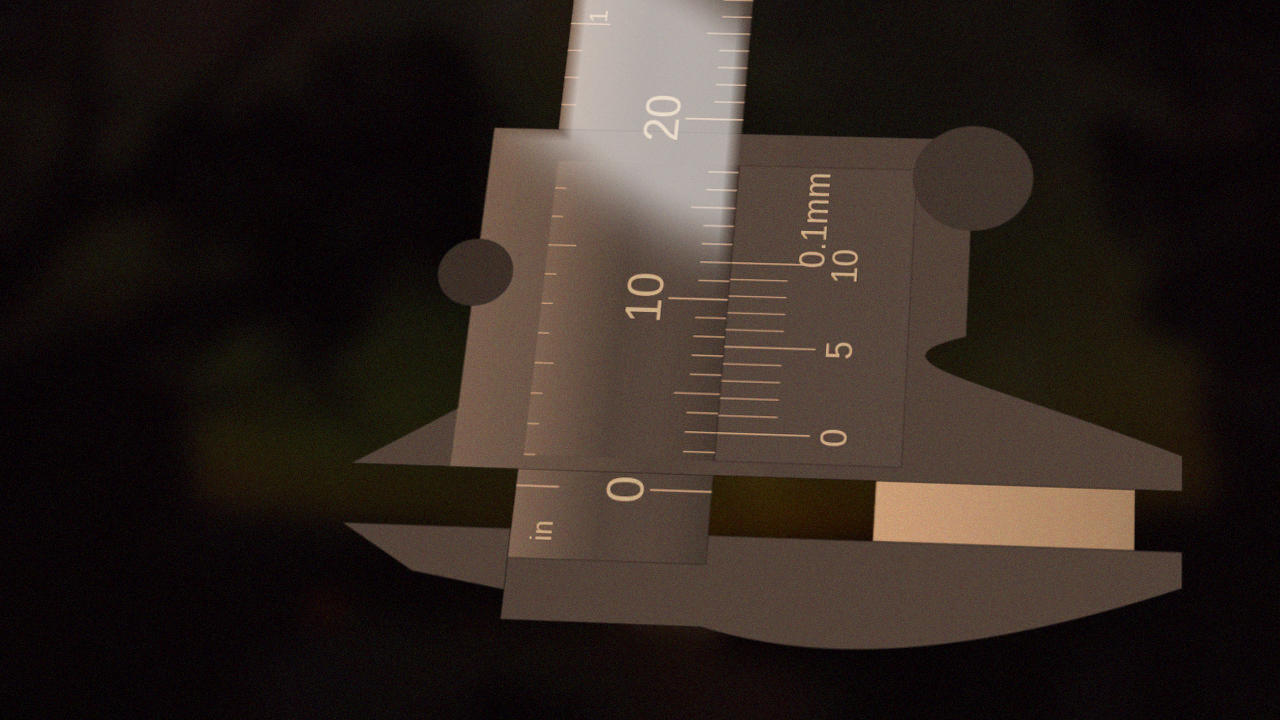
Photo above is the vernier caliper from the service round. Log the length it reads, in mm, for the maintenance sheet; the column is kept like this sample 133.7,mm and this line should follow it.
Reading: 3.0,mm
